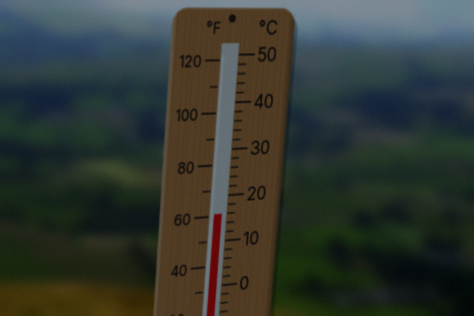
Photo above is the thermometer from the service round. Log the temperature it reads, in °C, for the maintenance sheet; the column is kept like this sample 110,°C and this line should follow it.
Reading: 16,°C
